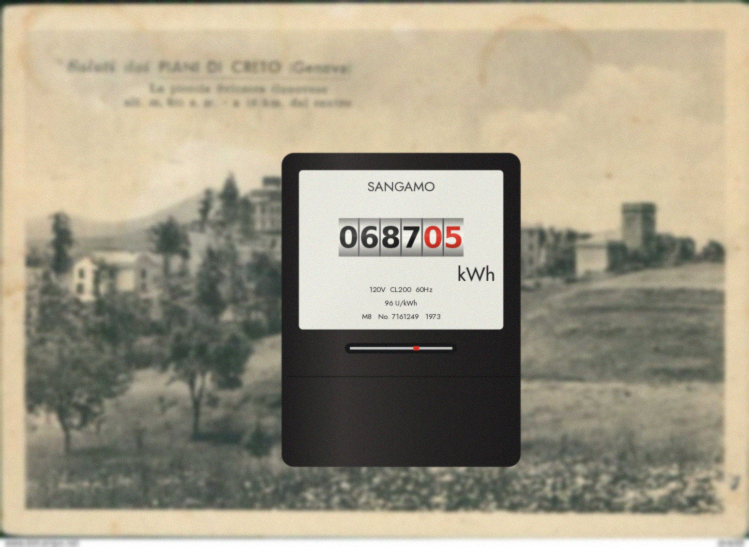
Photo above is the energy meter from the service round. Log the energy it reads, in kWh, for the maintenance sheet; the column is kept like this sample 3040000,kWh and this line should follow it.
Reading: 687.05,kWh
